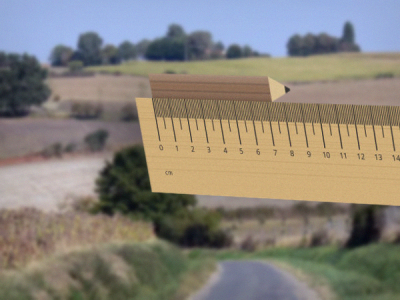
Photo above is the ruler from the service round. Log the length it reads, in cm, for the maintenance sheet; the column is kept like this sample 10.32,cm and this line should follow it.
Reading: 8.5,cm
